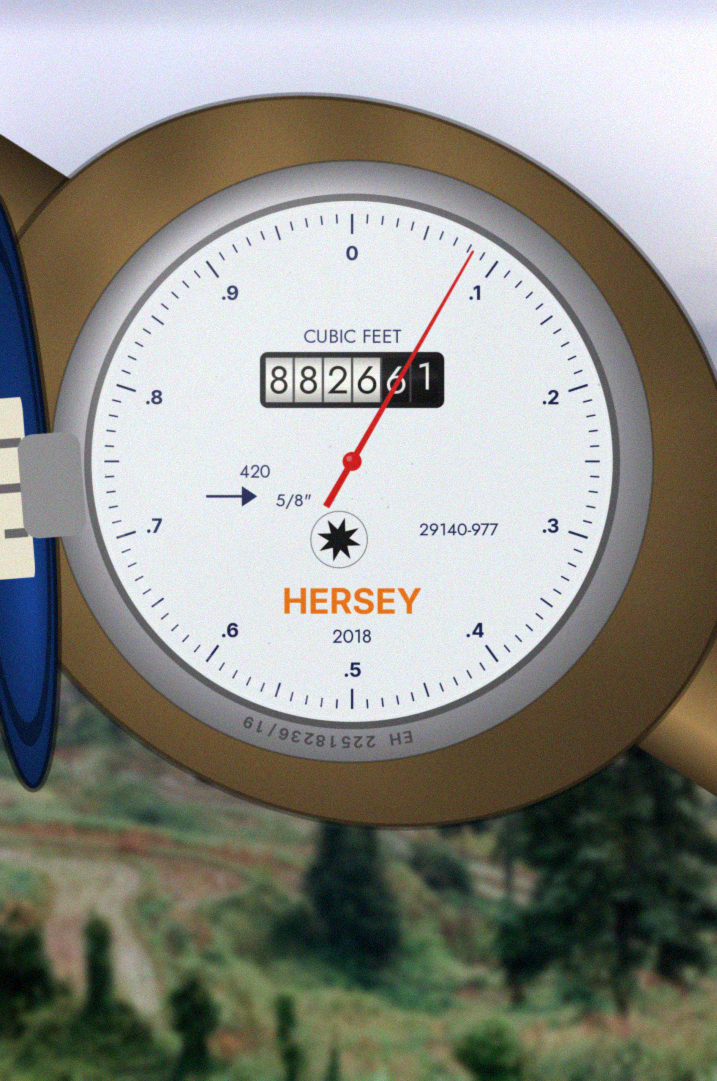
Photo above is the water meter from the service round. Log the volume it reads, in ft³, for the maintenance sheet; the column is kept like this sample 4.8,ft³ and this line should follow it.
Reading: 882661.08,ft³
